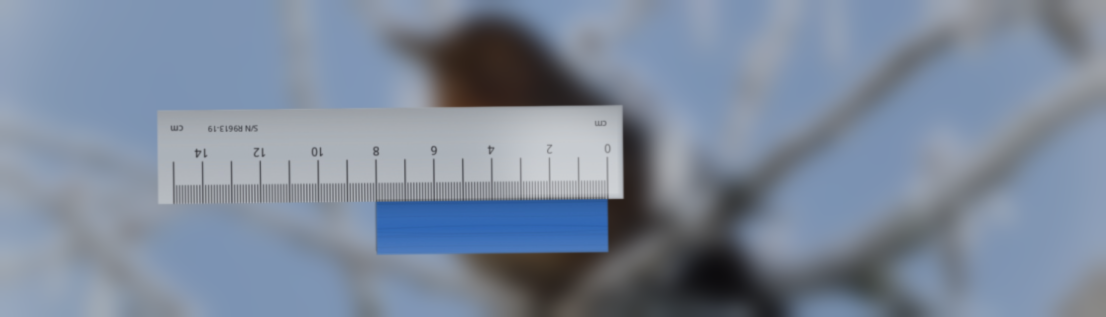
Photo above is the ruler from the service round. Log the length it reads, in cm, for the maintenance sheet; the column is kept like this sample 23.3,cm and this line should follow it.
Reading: 8,cm
